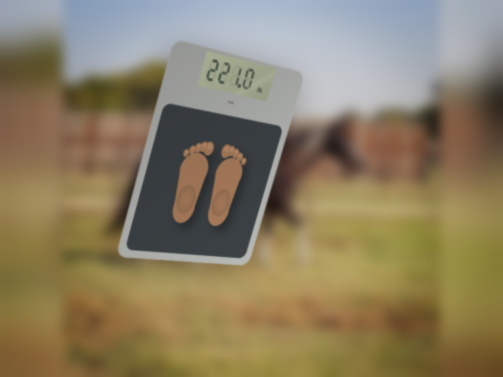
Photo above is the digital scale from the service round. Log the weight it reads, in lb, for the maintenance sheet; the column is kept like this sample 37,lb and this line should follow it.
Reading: 221.0,lb
